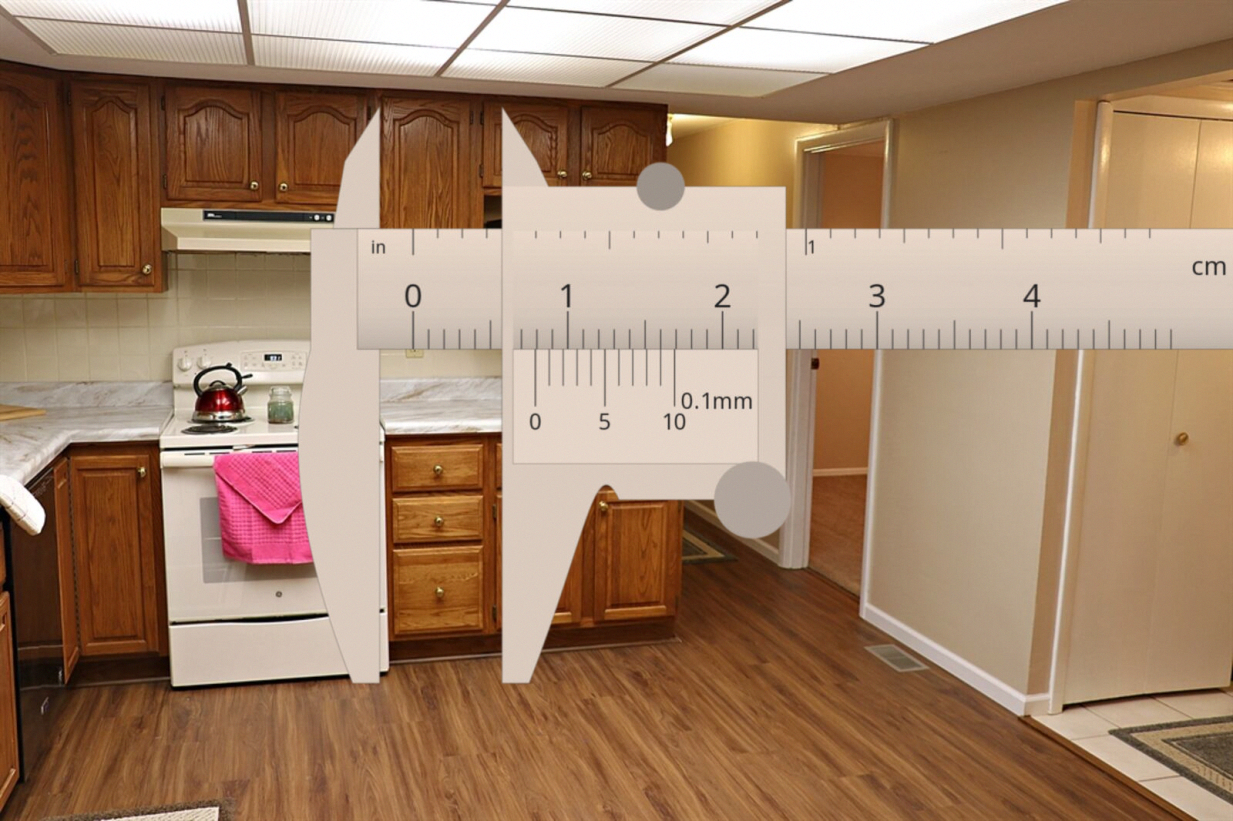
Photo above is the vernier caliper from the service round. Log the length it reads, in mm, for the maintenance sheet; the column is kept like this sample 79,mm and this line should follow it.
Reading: 7.9,mm
